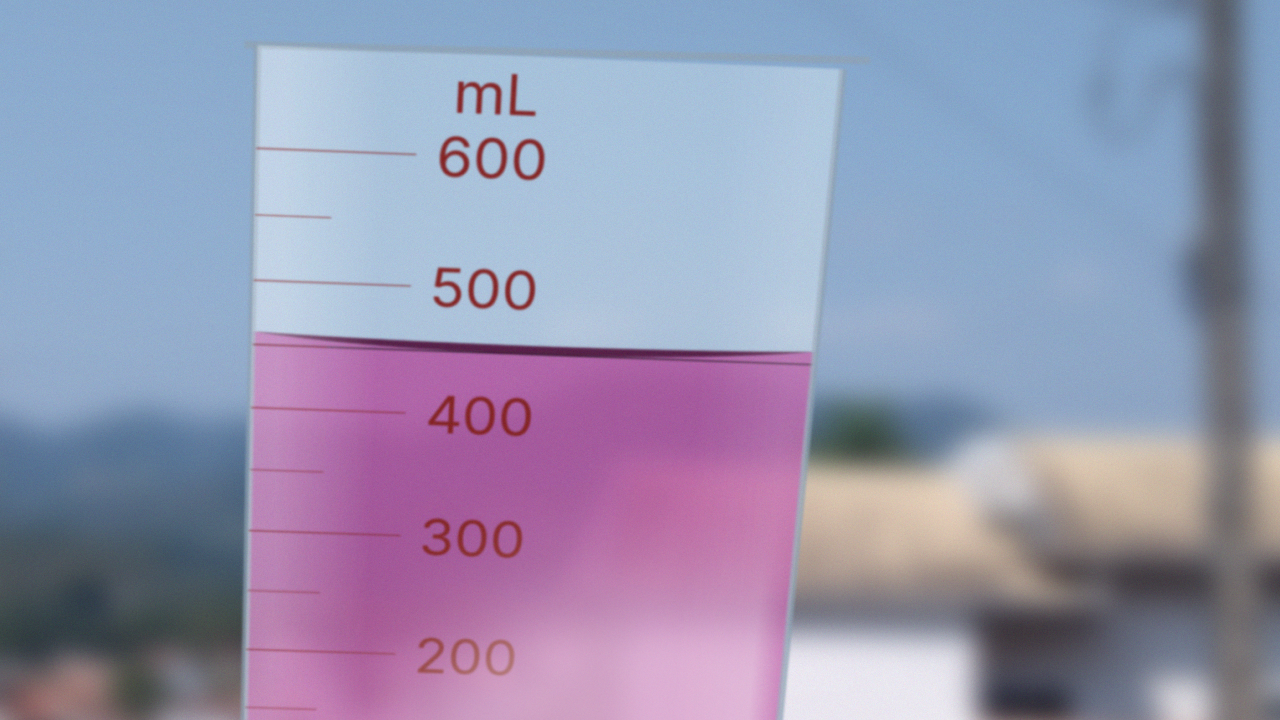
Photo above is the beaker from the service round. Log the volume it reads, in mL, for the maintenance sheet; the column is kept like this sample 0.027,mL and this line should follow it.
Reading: 450,mL
